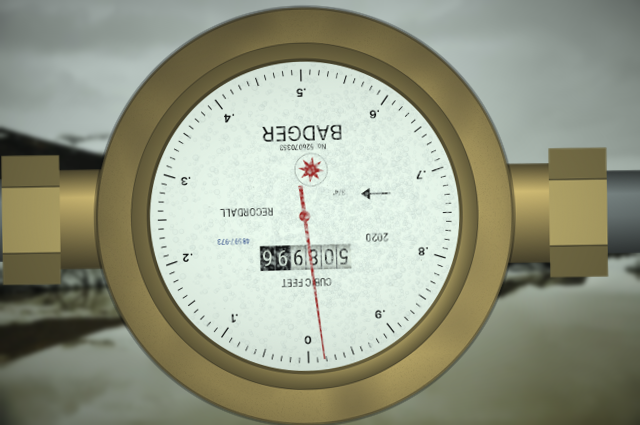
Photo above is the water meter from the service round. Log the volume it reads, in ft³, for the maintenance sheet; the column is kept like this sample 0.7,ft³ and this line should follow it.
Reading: 508995.98,ft³
